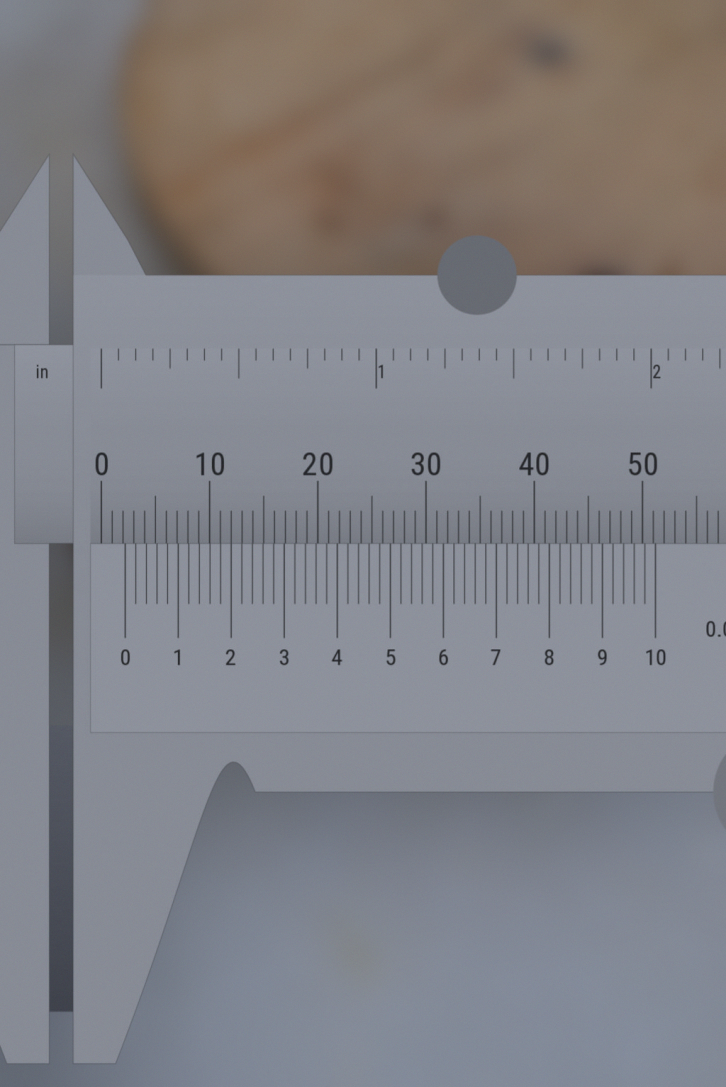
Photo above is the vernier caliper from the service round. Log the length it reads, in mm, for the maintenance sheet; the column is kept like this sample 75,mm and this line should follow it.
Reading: 2.2,mm
